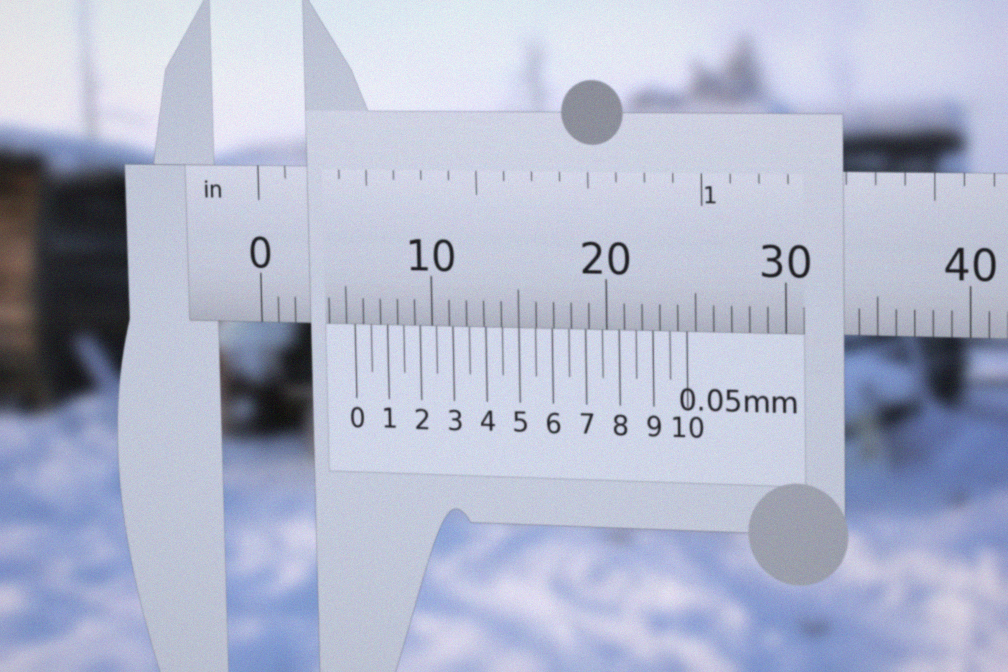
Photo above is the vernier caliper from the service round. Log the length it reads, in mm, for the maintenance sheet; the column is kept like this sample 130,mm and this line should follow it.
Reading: 5.5,mm
